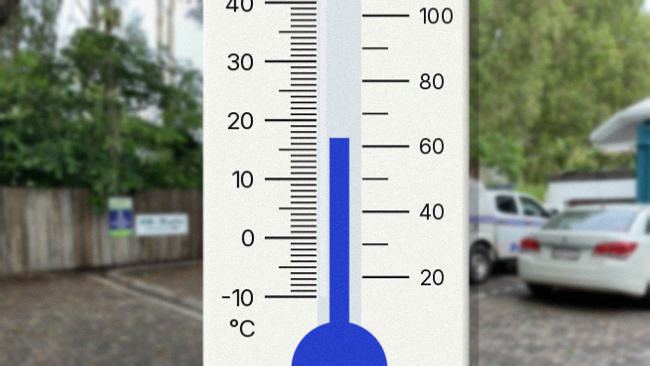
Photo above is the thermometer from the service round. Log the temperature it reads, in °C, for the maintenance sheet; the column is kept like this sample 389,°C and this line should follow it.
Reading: 17,°C
